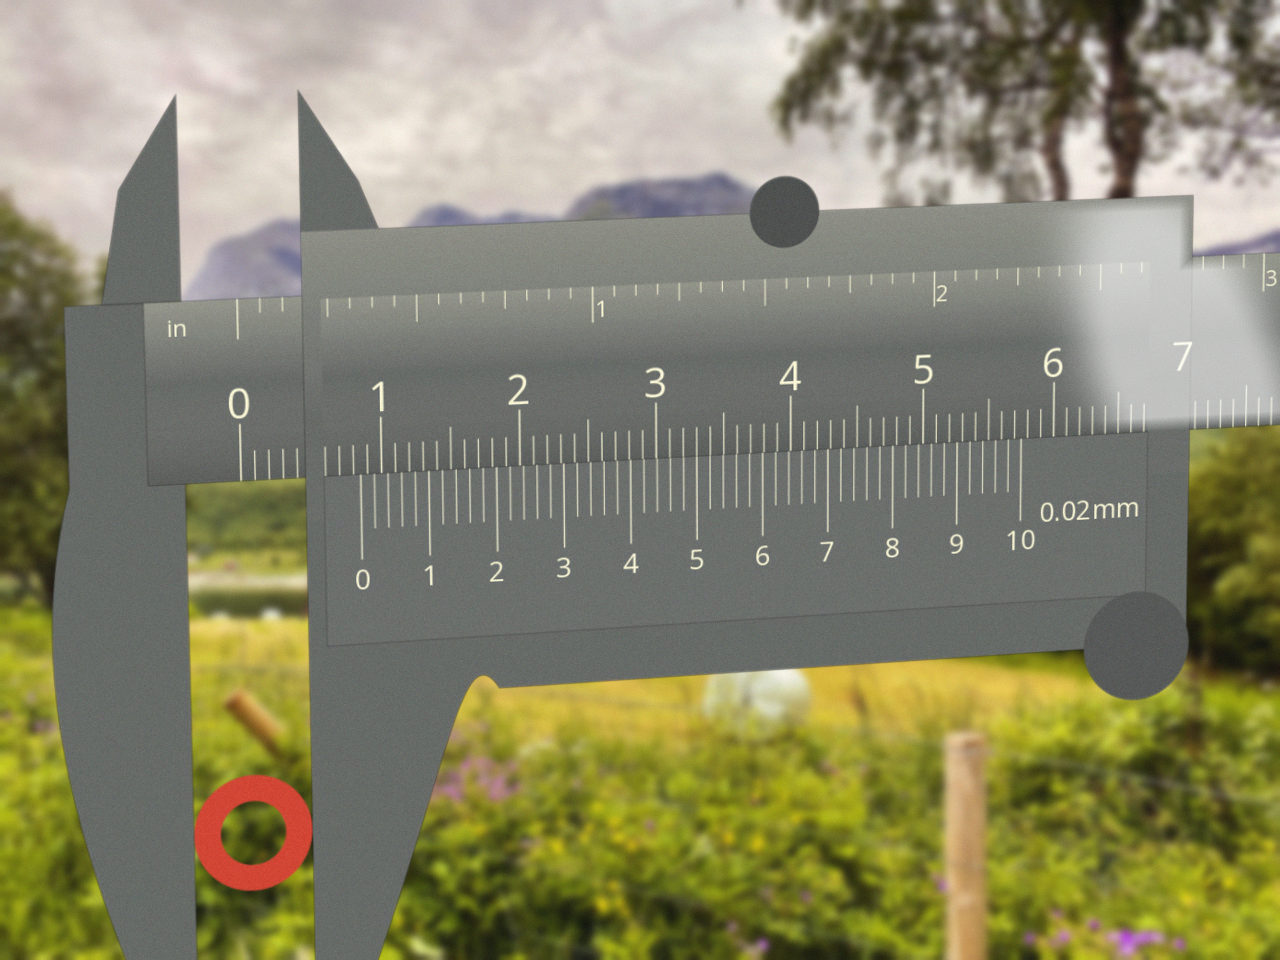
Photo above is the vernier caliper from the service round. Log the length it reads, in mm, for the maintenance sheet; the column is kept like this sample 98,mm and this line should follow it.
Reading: 8.5,mm
